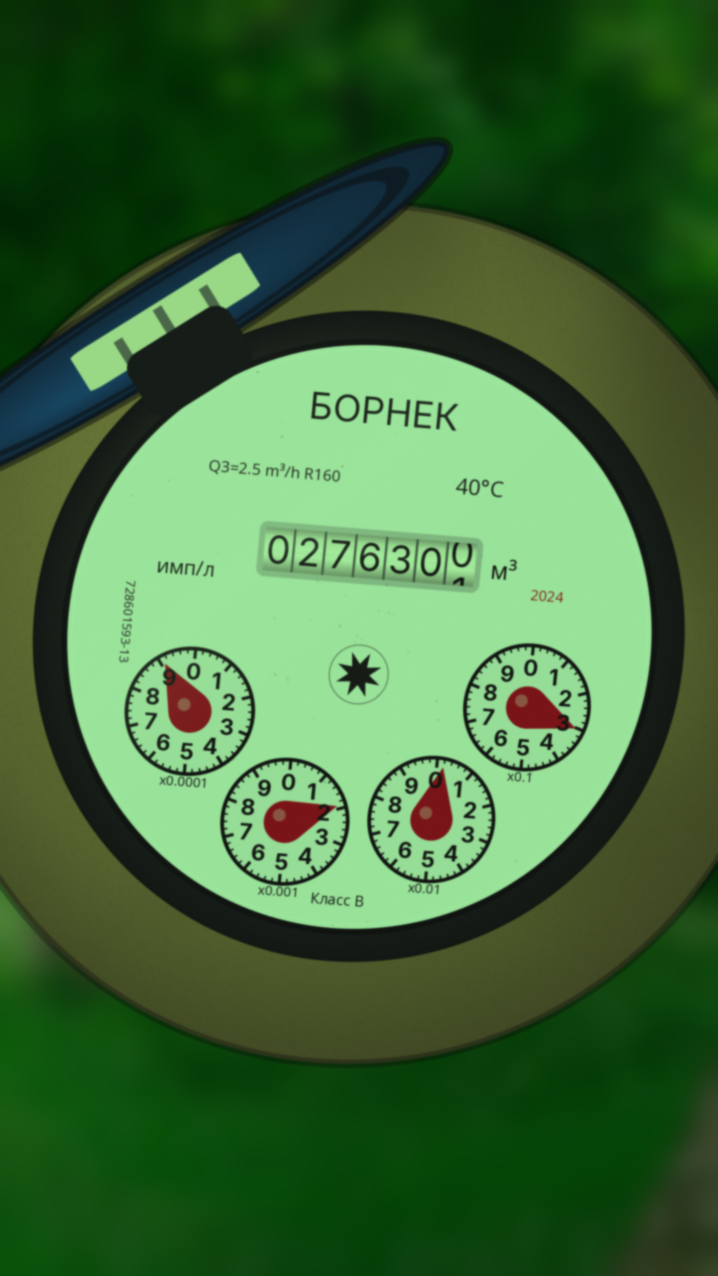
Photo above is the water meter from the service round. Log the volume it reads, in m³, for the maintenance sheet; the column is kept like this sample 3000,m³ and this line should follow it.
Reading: 276300.3019,m³
